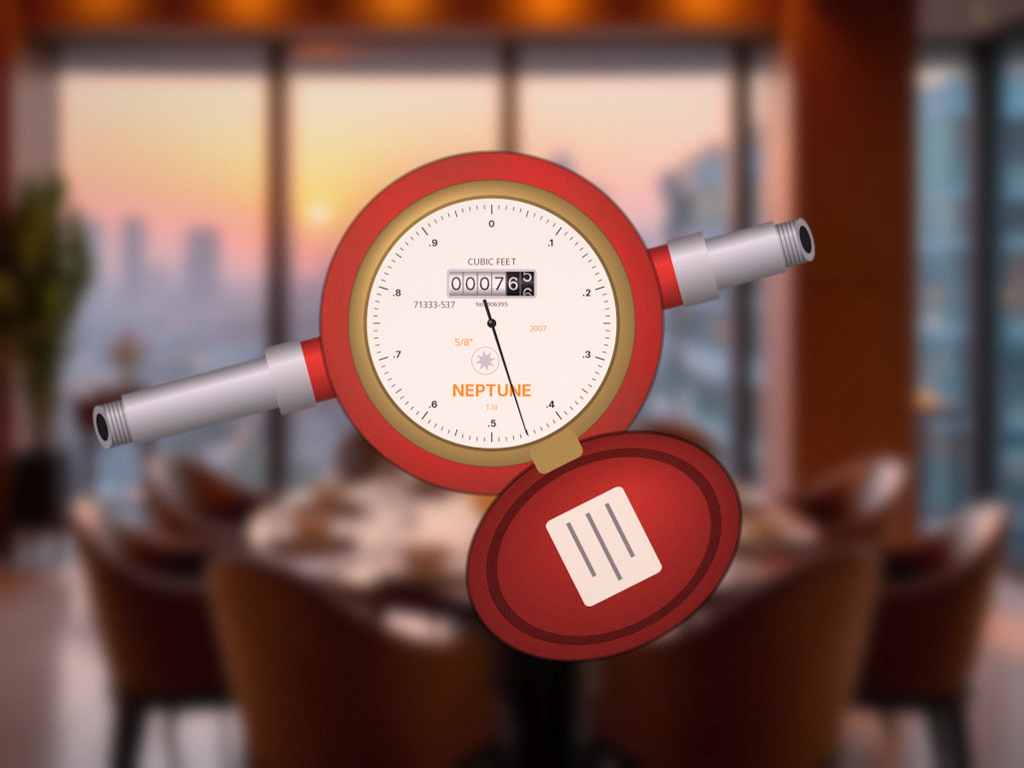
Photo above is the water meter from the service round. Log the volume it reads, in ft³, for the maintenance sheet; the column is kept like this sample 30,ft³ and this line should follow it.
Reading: 765.45,ft³
